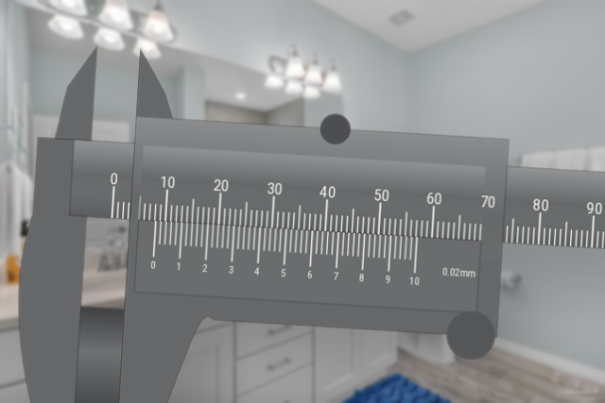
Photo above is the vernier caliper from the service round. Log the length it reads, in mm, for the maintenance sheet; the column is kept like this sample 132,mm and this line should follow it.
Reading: 8.2,mm
